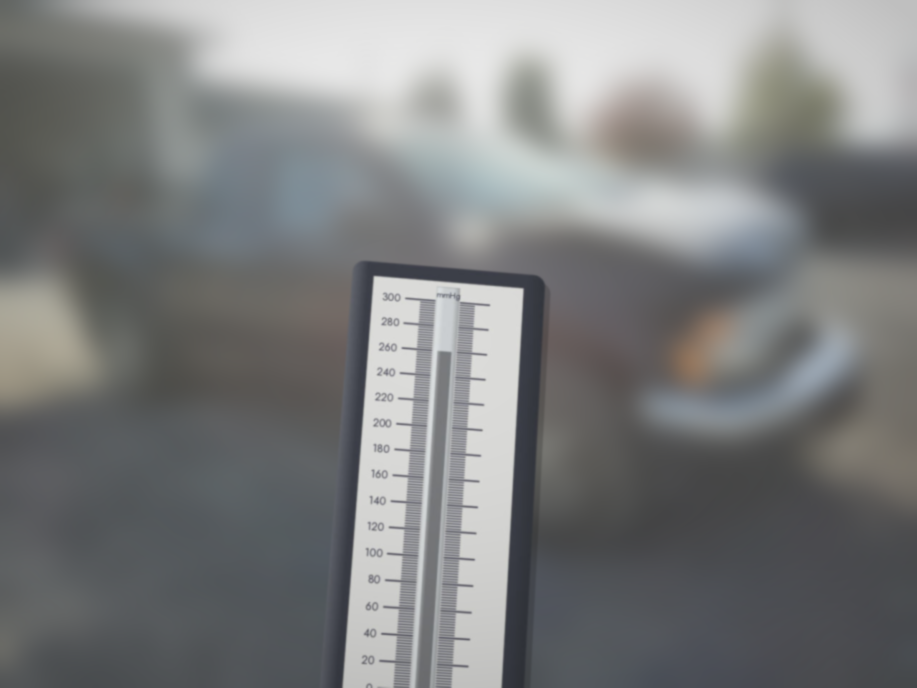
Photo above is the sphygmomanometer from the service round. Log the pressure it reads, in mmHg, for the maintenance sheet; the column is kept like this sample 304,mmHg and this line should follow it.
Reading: 260,mmHg
